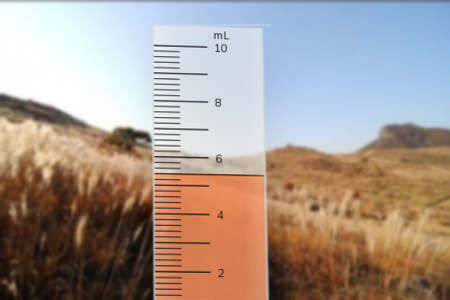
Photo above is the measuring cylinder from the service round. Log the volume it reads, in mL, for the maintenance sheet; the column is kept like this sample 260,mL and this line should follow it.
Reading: 5.4,mL
